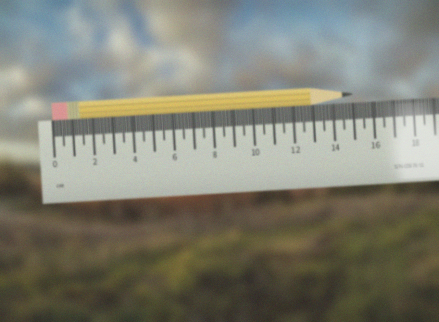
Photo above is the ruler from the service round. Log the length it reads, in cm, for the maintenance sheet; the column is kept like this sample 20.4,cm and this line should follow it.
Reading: 15,cm
